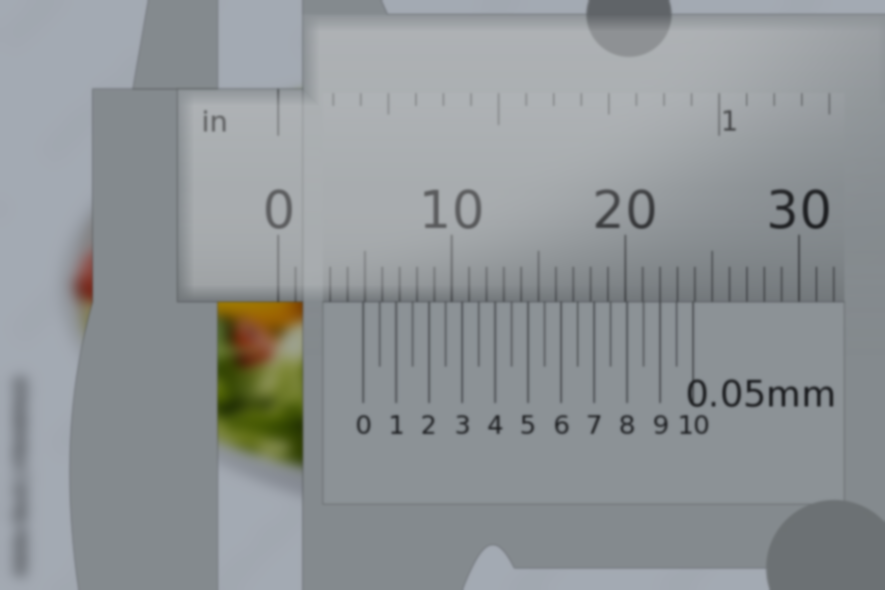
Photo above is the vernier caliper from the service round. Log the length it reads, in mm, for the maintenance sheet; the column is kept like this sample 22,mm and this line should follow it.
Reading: 4.9,mm
